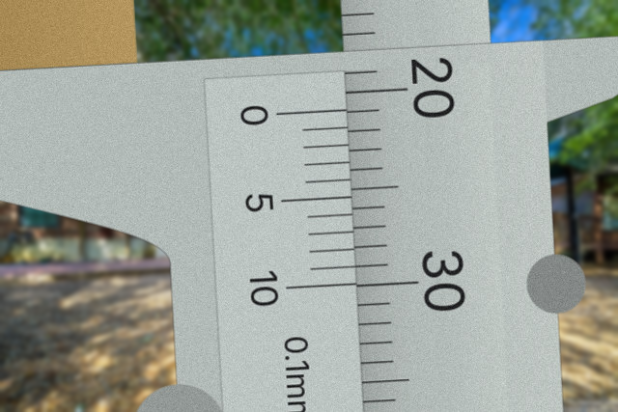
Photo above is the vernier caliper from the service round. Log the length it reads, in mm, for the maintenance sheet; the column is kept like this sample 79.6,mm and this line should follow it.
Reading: 20.9,mm
